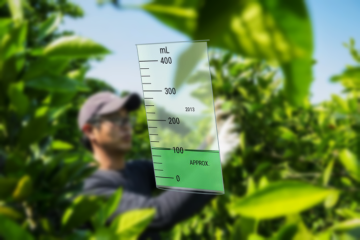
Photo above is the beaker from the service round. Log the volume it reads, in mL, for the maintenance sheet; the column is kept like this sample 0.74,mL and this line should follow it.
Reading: 100,mL
